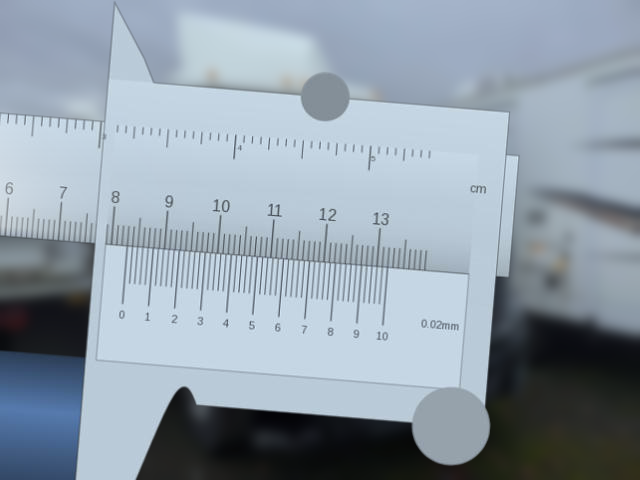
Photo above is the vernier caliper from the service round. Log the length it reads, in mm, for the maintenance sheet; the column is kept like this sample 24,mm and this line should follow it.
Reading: 83.0,mm
